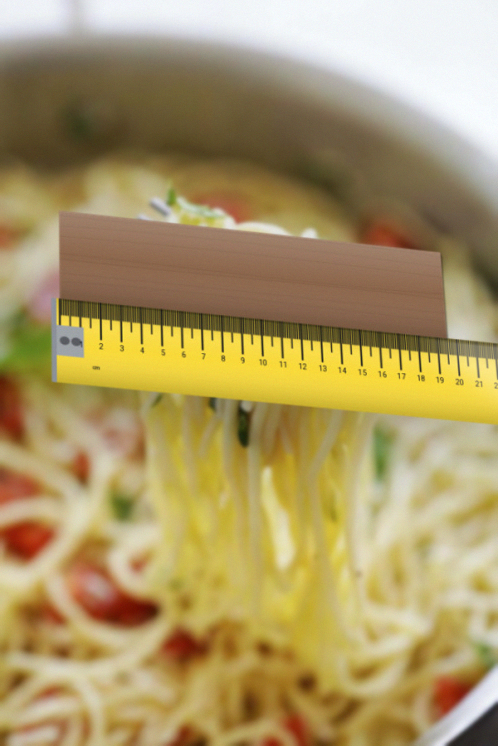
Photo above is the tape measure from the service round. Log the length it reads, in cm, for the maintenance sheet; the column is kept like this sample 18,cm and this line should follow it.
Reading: 19.5,cm
